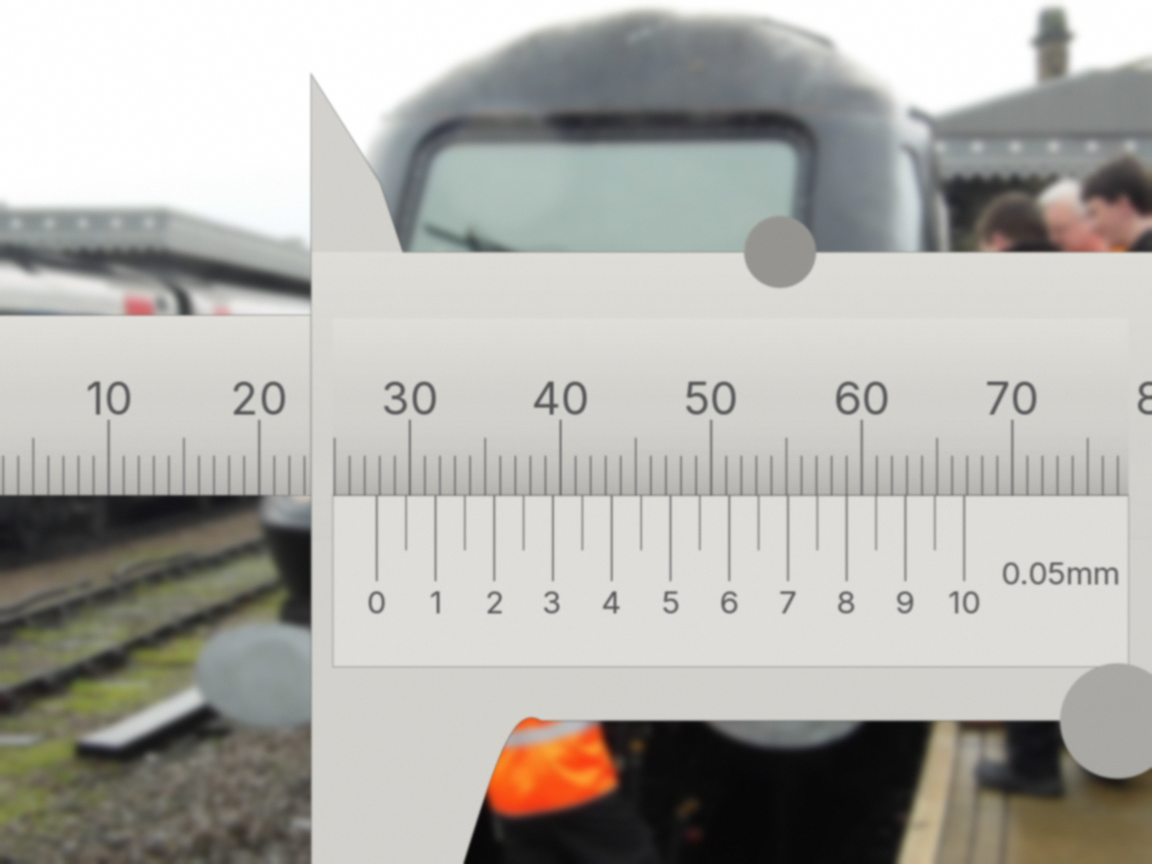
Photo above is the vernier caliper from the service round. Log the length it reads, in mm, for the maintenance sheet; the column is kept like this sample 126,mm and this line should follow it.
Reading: 27.8,mm
